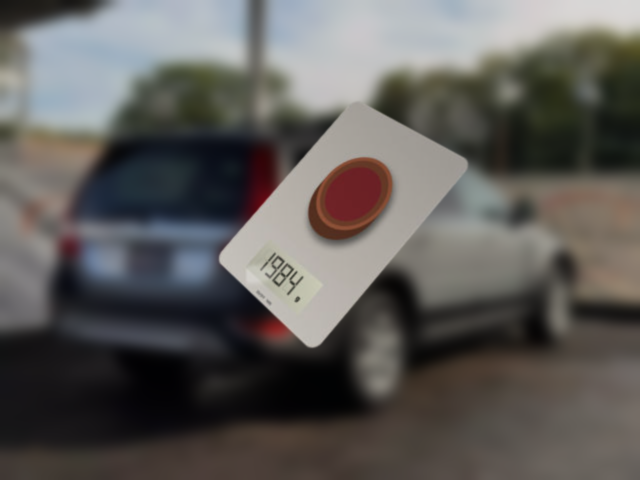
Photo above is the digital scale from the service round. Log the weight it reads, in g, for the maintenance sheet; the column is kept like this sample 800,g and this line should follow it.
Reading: 1984,g
